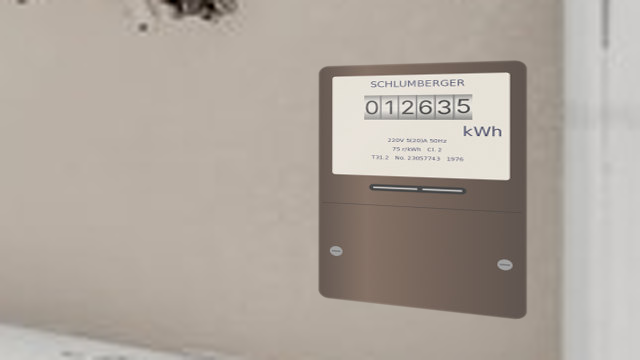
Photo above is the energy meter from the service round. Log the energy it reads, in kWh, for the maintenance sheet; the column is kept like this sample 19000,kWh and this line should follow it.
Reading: 12635,kWh
